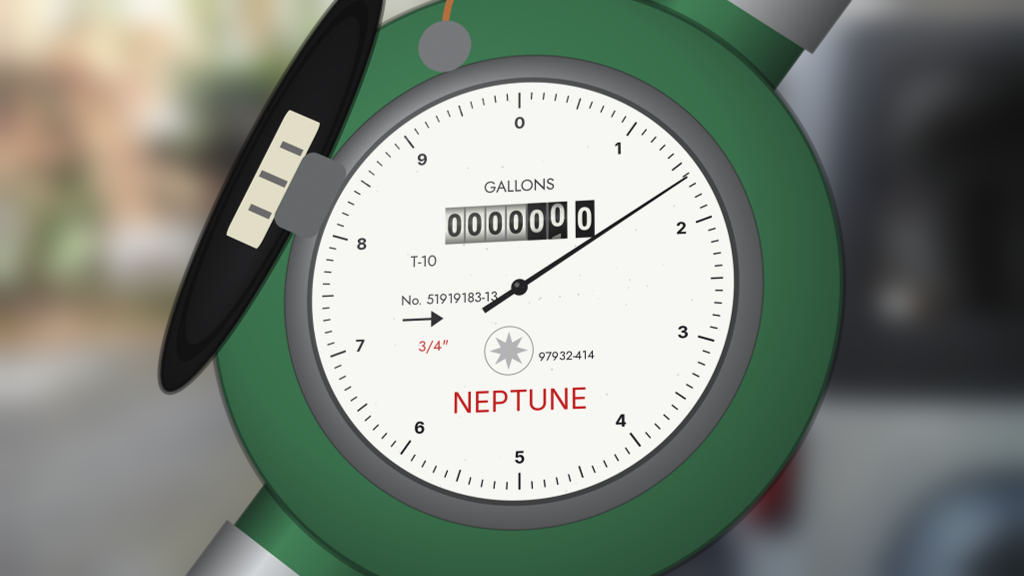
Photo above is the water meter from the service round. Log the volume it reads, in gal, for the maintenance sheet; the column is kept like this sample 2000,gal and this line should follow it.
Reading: 1.6,gal
